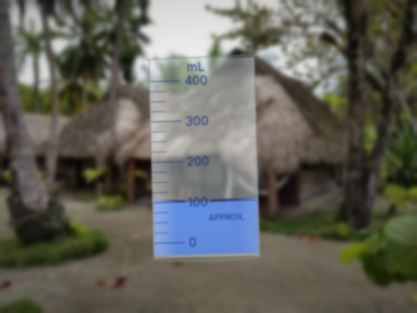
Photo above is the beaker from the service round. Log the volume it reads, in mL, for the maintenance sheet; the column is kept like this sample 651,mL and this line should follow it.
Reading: 100,mL
